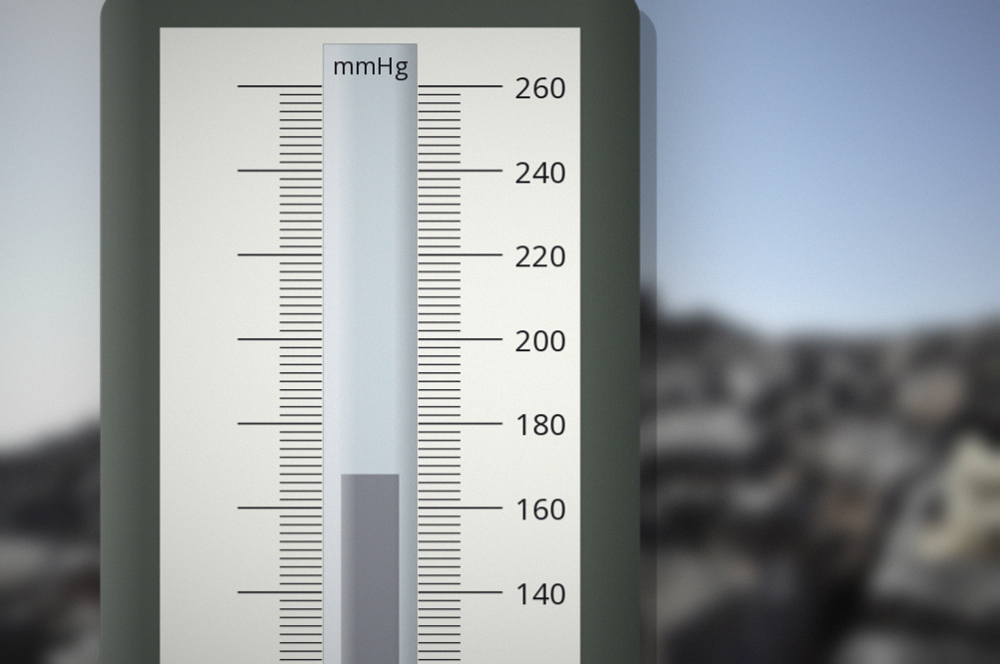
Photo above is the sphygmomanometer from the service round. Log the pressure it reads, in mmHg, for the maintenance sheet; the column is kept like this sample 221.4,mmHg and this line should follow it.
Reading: 168,mmHg
